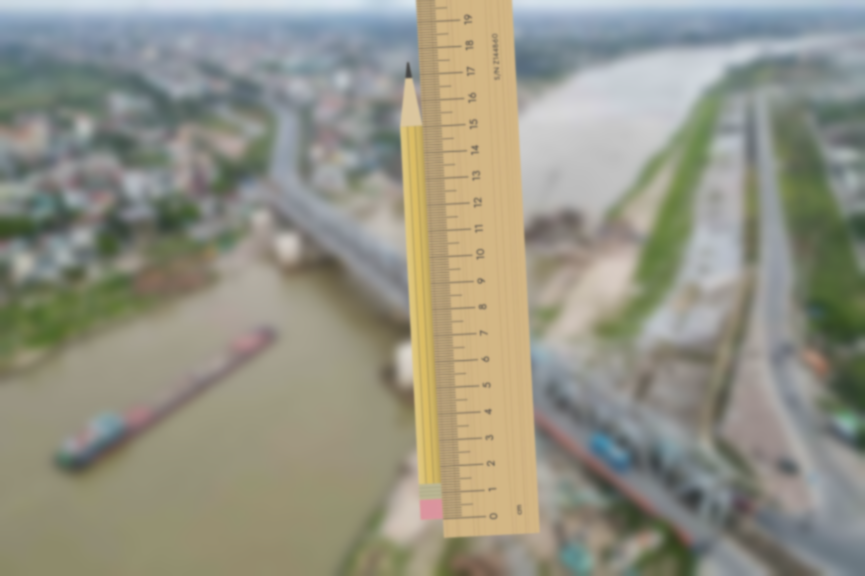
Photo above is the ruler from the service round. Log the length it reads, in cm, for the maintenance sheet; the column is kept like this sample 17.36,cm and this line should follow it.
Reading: 17.5,cm
